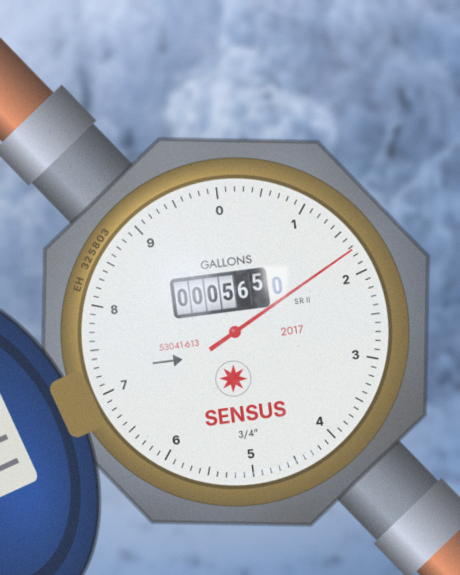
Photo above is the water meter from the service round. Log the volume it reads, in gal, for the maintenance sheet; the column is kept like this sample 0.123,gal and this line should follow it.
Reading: 5651.7,gal
